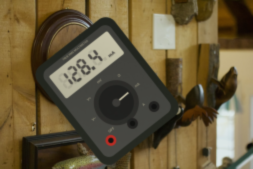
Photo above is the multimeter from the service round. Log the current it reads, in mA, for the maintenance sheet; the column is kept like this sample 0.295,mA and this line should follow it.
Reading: 128.4,mA
